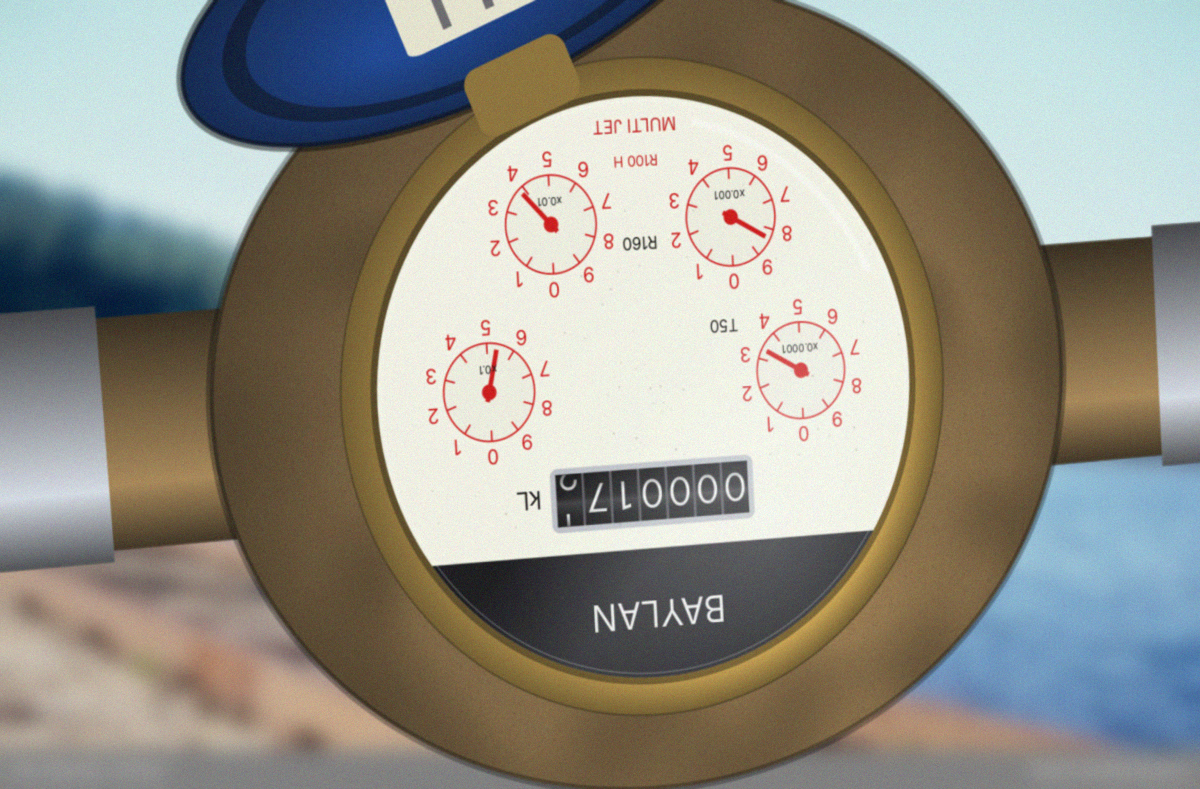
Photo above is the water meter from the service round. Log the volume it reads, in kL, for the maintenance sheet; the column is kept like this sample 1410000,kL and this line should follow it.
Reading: 171.5383,kL
